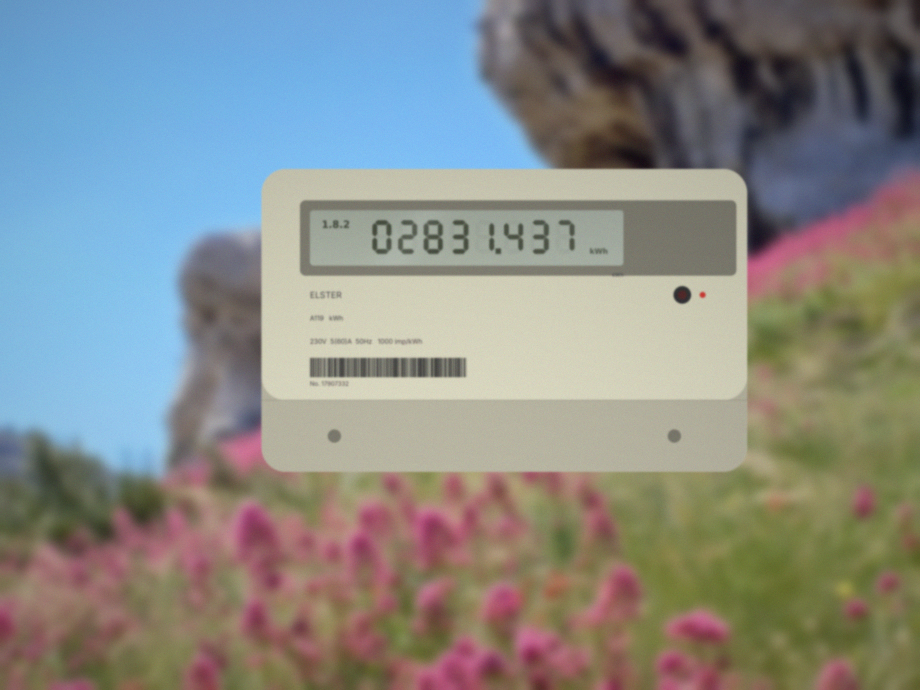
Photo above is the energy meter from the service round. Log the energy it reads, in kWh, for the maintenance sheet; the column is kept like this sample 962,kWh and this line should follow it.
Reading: 2831.437,kWh
